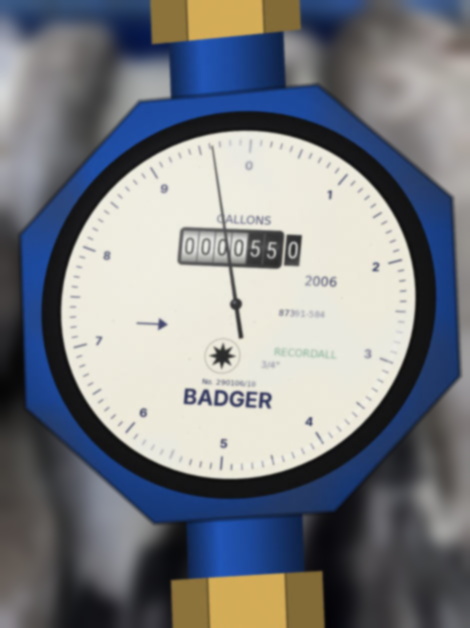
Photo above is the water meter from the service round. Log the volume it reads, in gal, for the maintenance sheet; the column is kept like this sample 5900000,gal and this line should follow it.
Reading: 549.6,gal
